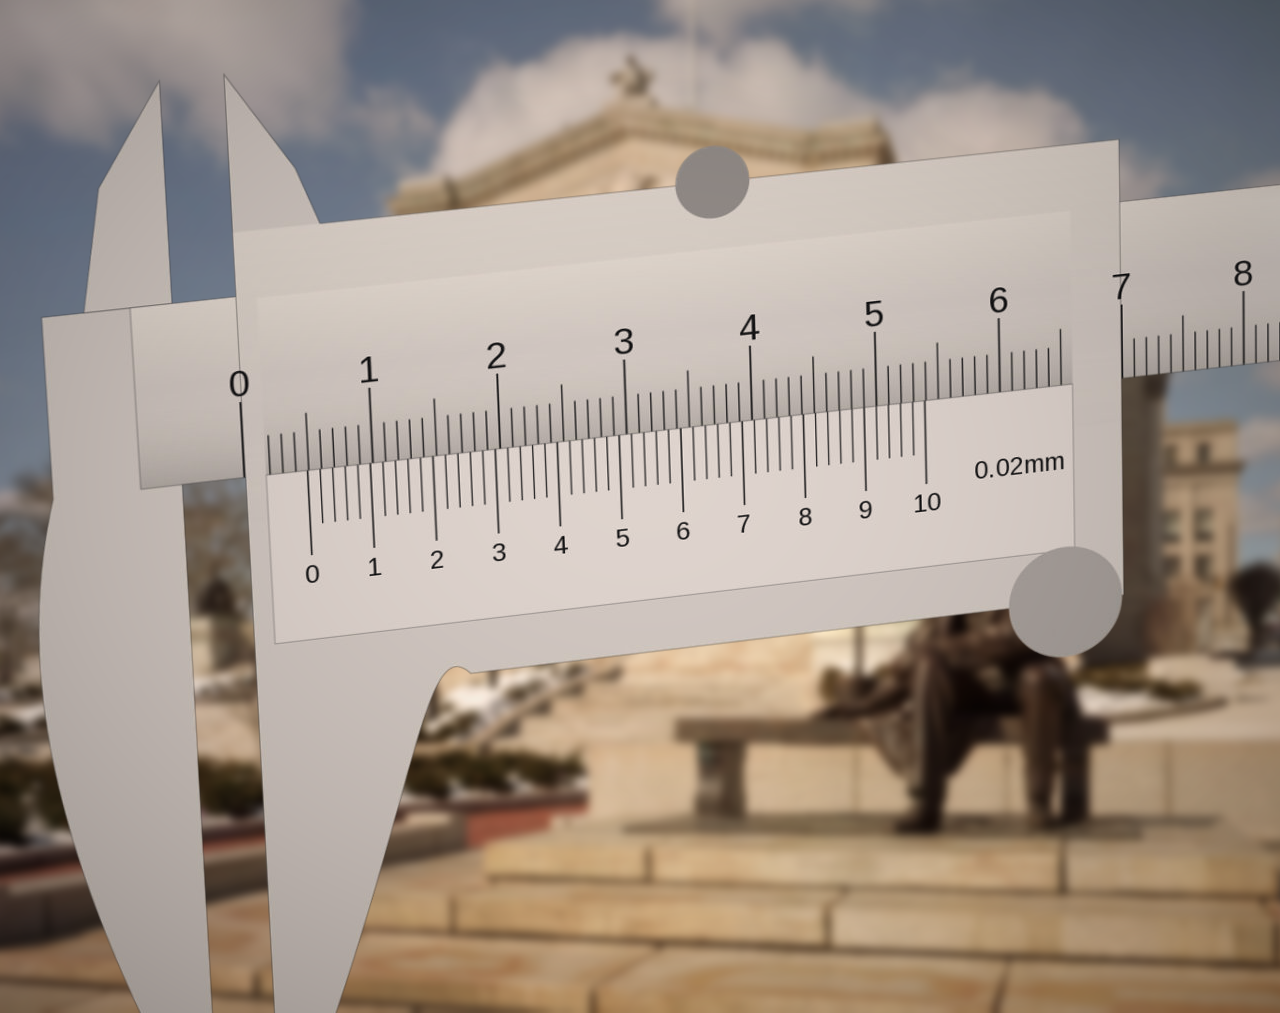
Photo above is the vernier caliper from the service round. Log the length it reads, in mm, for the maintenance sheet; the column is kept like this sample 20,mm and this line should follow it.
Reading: 4.9,mm
